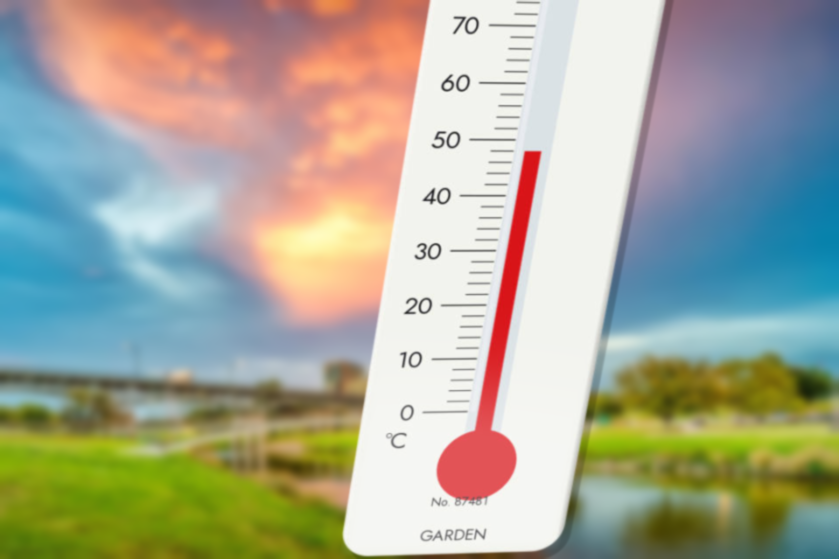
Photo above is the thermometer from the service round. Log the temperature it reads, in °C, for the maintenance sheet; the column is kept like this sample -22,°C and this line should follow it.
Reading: 48,°C
